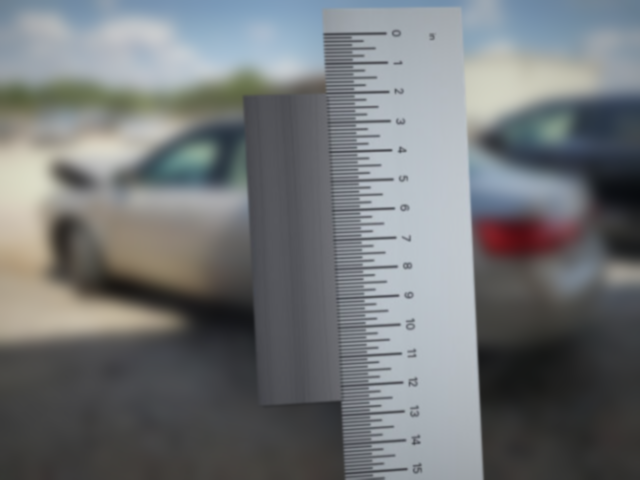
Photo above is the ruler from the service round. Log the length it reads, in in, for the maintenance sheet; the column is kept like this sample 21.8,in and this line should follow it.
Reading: 10.5,in
